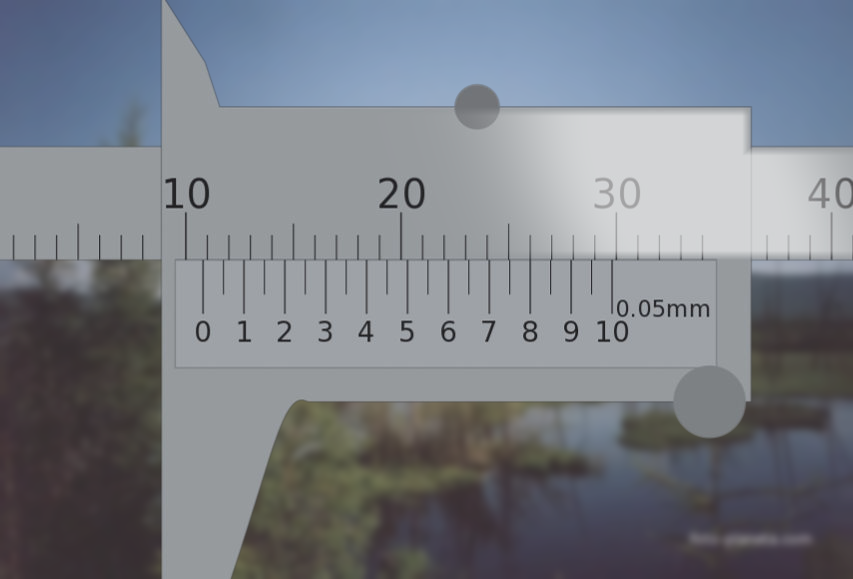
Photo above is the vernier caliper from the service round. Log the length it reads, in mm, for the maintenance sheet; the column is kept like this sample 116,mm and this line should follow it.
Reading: 10.8,mm
